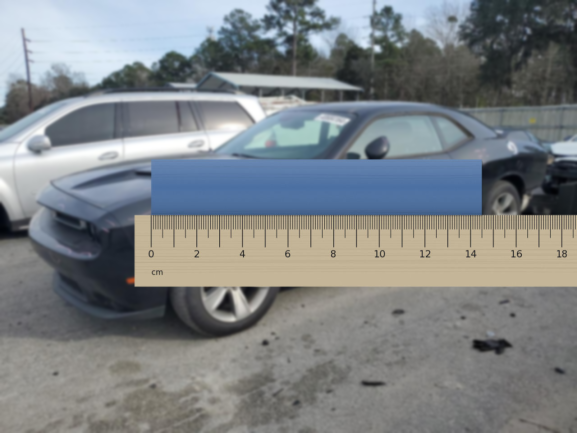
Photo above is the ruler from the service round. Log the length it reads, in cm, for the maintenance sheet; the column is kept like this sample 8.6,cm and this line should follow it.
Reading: 14.5,cm
